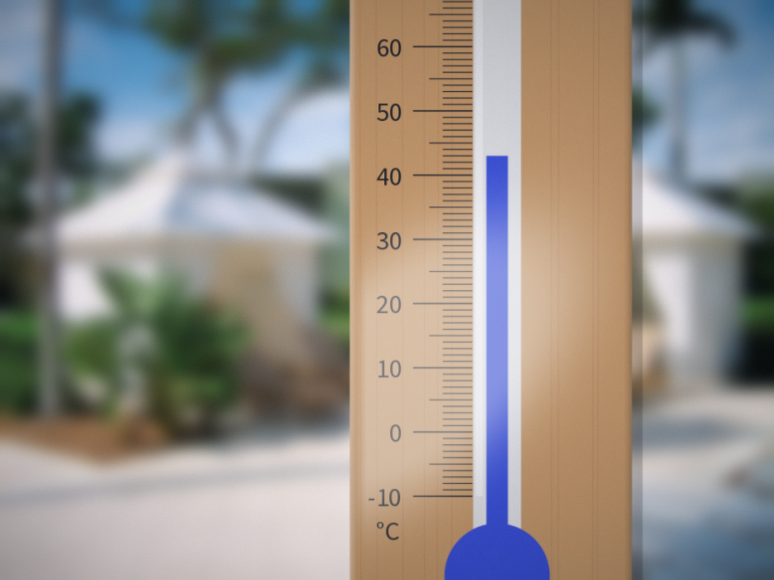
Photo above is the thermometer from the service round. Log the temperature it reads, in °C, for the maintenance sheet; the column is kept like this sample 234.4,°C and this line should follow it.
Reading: 43,°C
